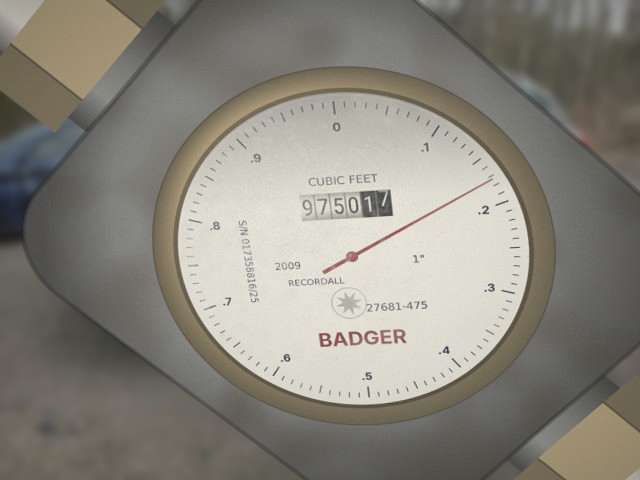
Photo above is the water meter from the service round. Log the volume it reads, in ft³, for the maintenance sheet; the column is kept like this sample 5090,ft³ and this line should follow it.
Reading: 975017.17,ft³
